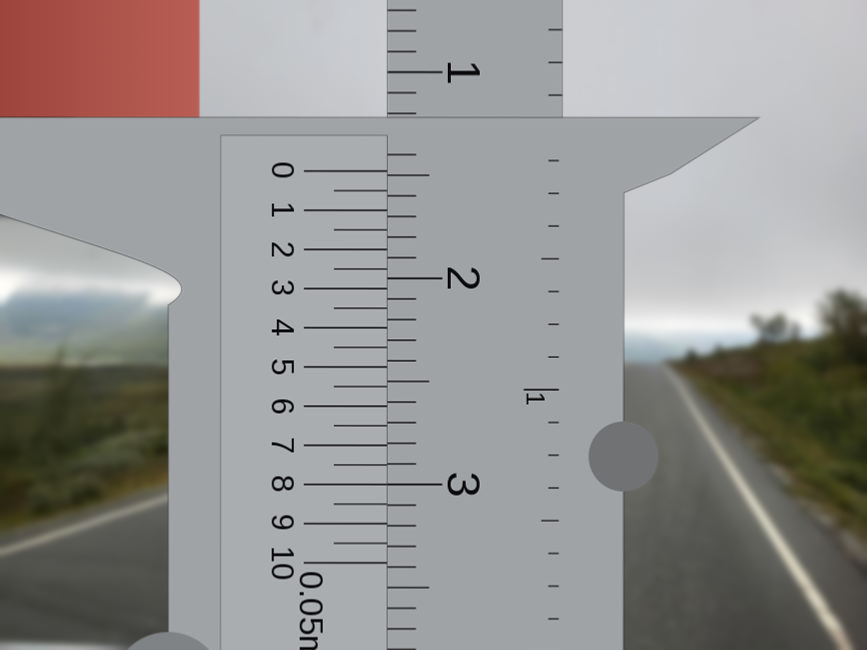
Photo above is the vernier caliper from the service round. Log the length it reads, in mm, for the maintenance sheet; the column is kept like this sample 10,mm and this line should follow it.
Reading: 14.8,mm
